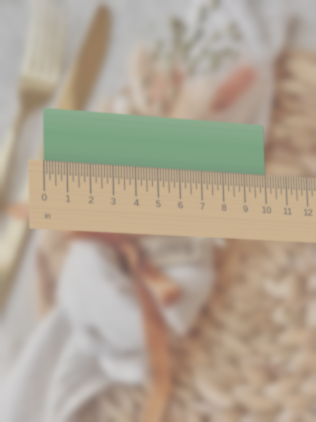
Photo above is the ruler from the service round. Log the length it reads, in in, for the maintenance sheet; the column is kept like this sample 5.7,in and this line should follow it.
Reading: 10,in
